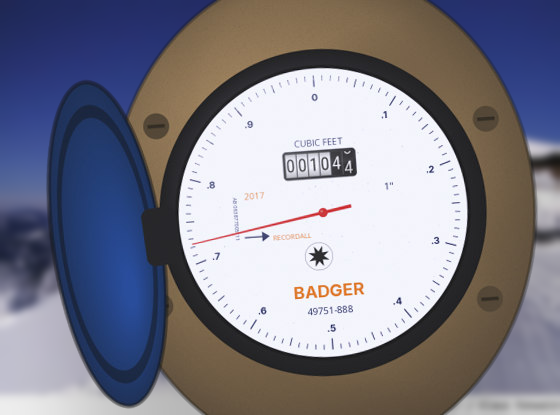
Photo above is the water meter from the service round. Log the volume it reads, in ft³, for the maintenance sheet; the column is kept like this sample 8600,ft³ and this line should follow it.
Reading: 1043.72,ft³
